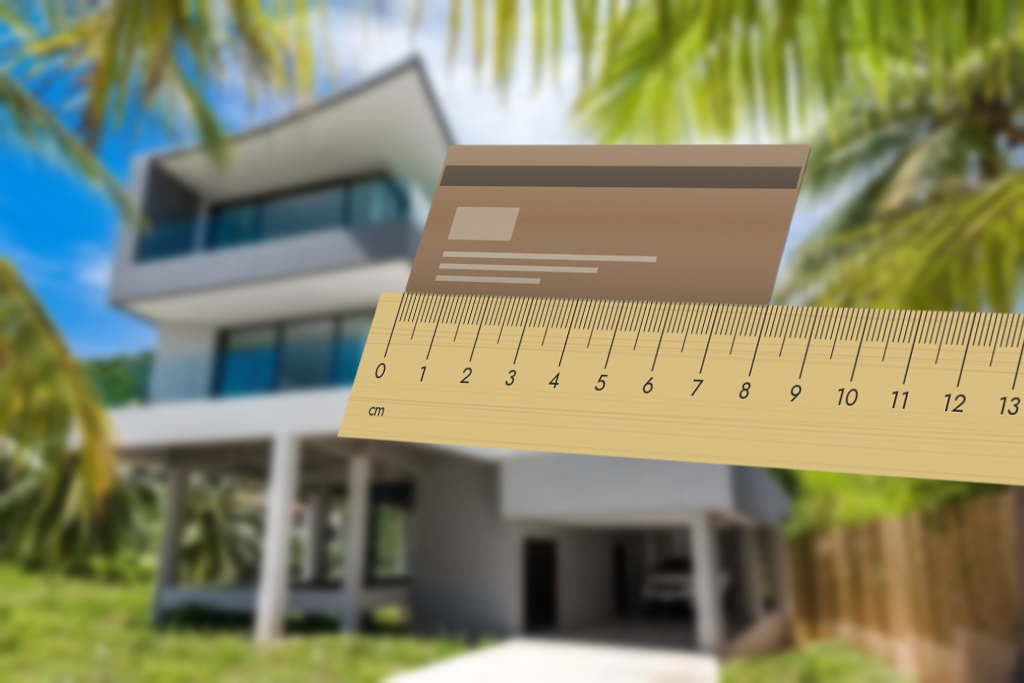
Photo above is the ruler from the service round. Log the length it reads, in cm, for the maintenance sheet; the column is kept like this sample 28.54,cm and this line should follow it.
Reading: 8,cm
